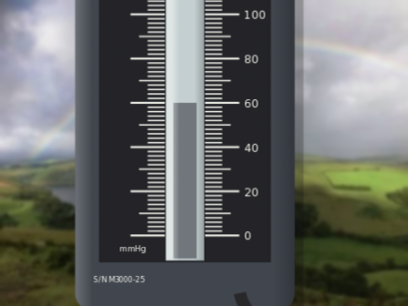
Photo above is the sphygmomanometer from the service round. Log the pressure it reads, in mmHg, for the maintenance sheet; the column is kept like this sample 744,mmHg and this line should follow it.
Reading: 60,mmHg
